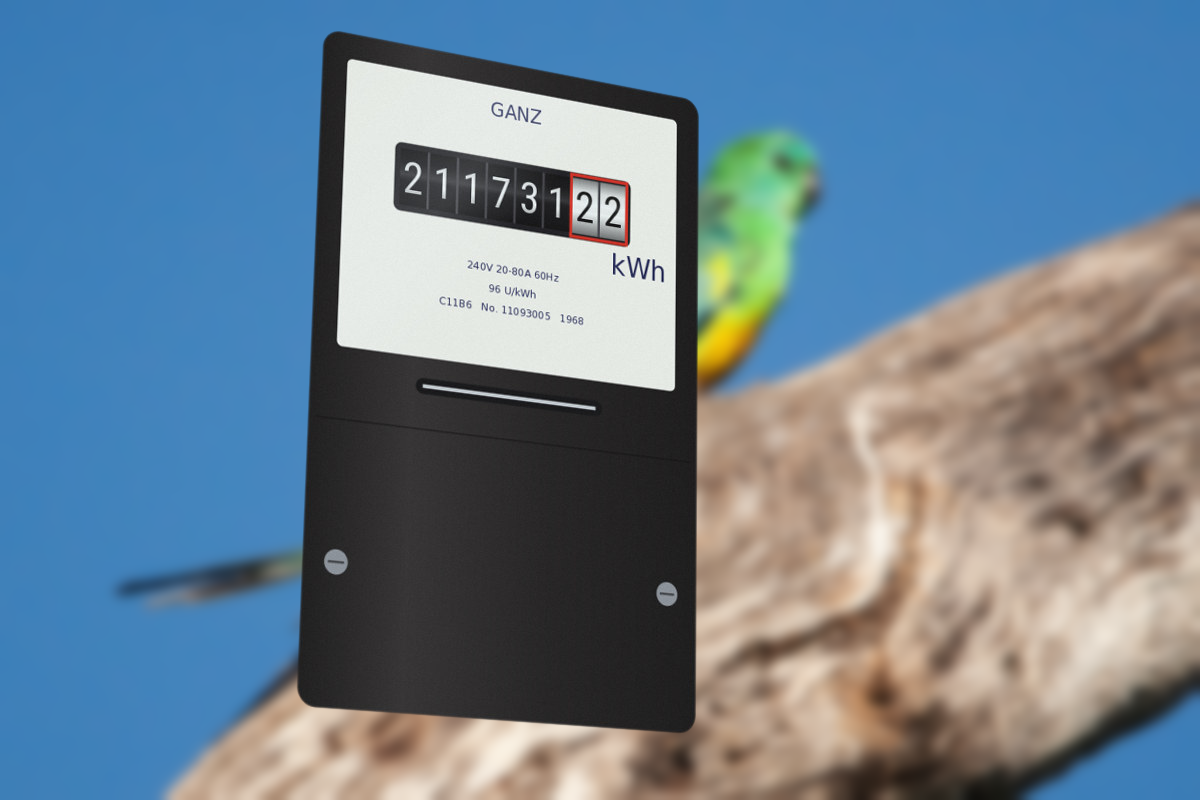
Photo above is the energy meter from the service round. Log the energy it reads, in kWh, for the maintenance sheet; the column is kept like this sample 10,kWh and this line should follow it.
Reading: 211731.22,kWh
